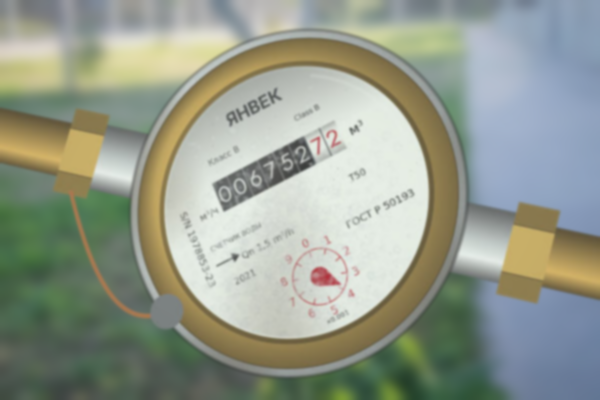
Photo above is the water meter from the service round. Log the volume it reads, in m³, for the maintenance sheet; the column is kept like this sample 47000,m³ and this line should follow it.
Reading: 6752.723,m³
